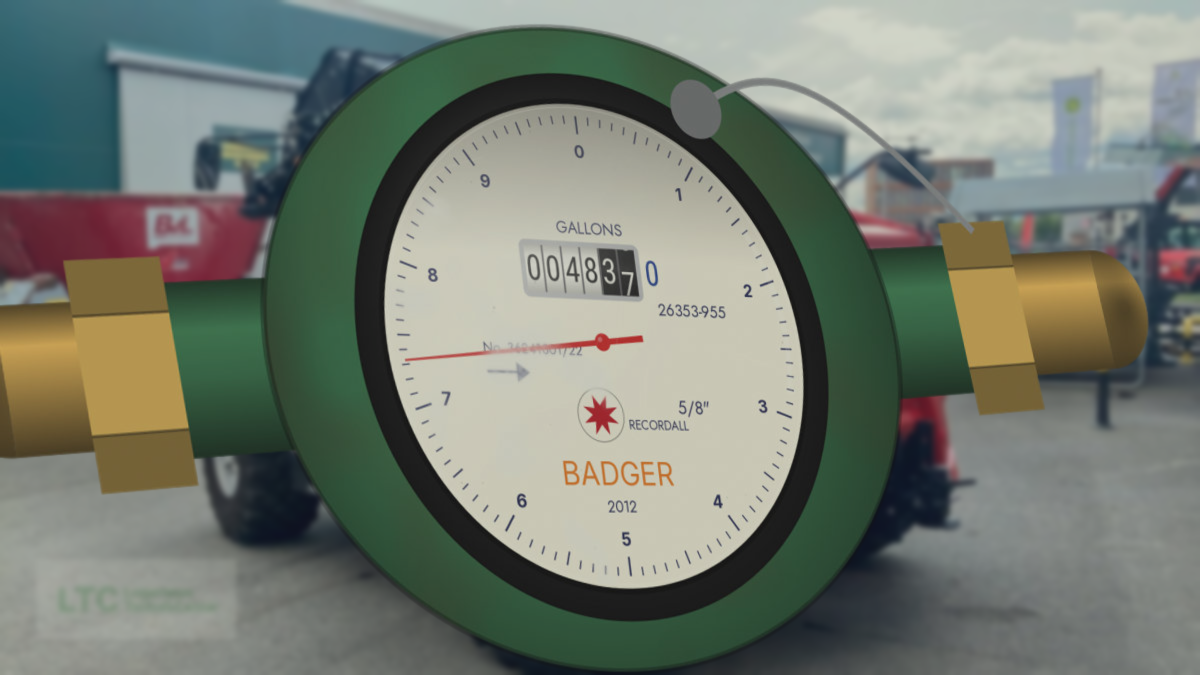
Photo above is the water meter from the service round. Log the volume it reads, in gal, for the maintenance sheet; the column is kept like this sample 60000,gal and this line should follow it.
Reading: 48367.3,gal
